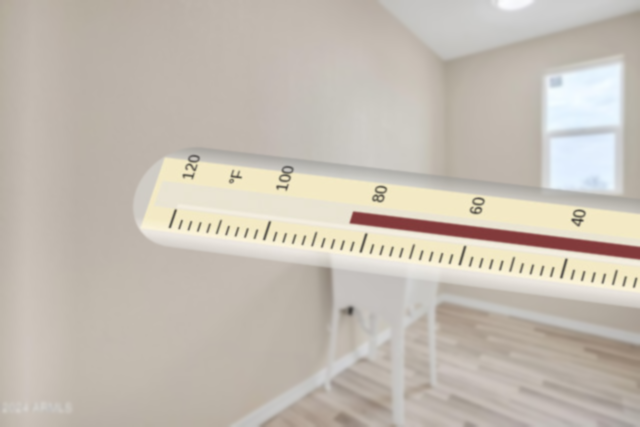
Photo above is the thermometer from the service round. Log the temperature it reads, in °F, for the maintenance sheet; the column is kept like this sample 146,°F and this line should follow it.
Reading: 84,°F
